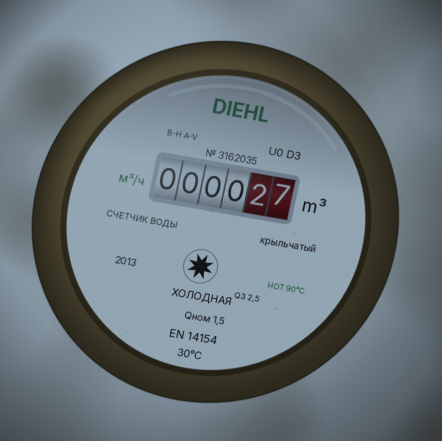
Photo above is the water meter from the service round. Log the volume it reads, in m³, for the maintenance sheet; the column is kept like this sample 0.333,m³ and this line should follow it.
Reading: 0.27,m³
